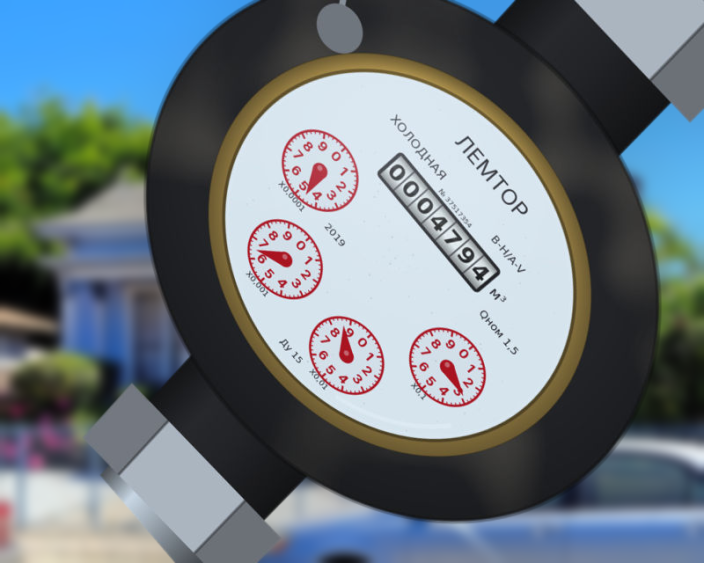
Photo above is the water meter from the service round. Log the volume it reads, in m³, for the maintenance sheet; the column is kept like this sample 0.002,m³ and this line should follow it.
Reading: 4794.2864,m³
